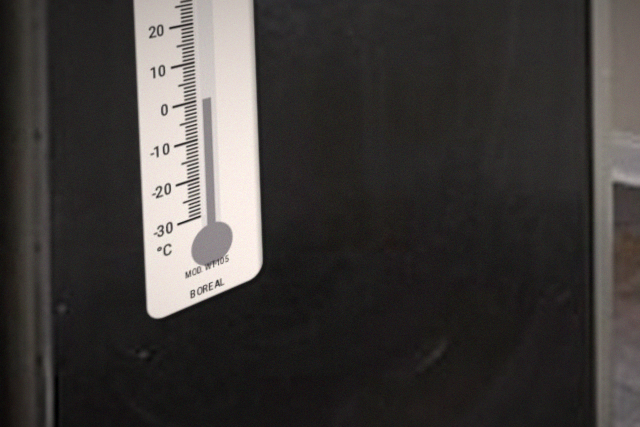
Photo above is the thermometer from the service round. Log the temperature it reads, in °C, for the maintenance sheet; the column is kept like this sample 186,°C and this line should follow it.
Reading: 0,°C
